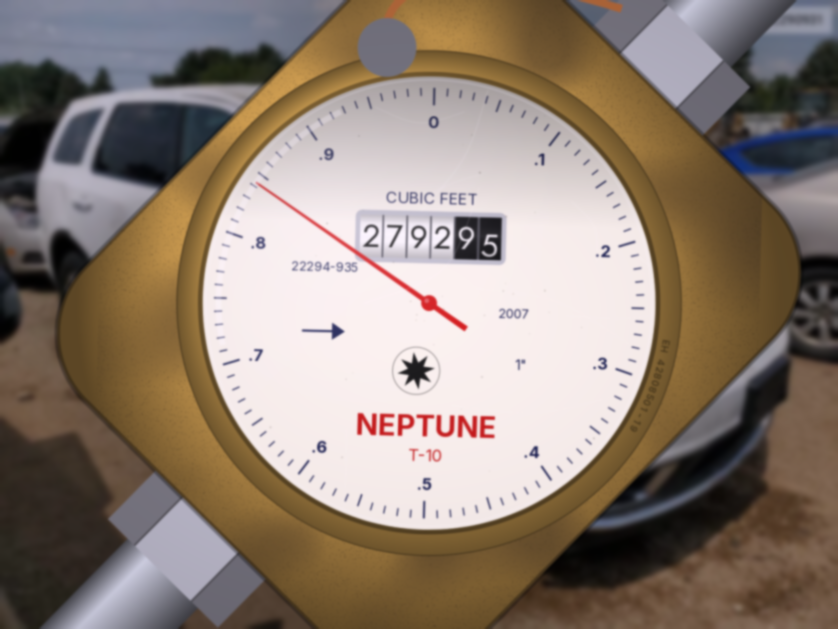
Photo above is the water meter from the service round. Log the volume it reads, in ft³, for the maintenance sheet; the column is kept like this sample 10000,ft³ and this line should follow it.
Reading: 279294.84,ft³
